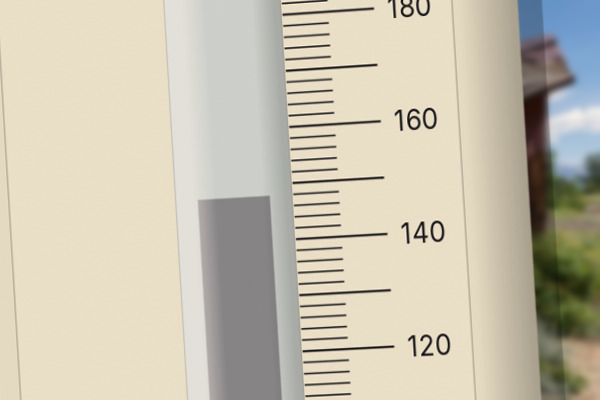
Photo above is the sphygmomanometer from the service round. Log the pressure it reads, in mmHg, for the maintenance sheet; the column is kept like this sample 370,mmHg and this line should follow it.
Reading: 148,mmHg
